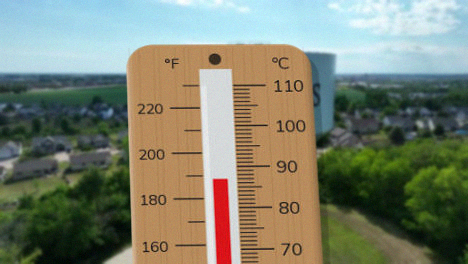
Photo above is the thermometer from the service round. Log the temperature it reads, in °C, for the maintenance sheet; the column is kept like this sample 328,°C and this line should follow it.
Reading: 87,°C
